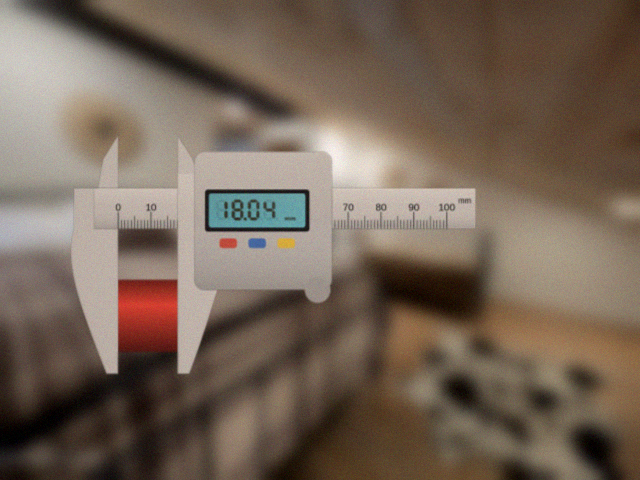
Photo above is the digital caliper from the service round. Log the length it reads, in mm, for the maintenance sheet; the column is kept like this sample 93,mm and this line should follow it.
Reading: 18.04,mm
